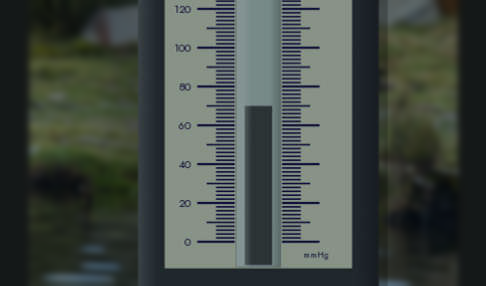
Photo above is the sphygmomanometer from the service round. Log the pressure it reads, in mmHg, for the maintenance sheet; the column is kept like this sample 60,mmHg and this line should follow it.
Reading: 70,mmHg
